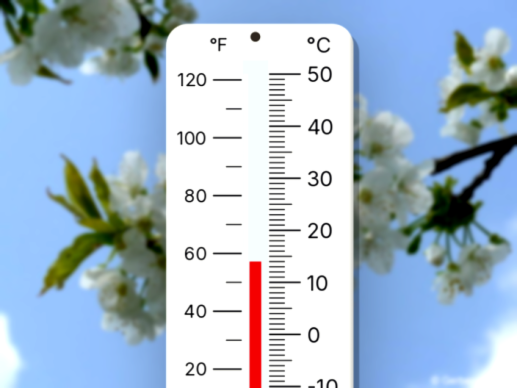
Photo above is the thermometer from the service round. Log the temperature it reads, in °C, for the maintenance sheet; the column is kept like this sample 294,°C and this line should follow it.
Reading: 14,°C
